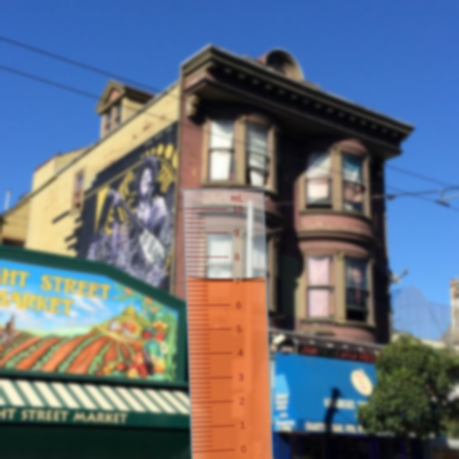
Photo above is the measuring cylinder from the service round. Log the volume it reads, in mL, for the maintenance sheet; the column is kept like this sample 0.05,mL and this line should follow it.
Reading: 7,mL
